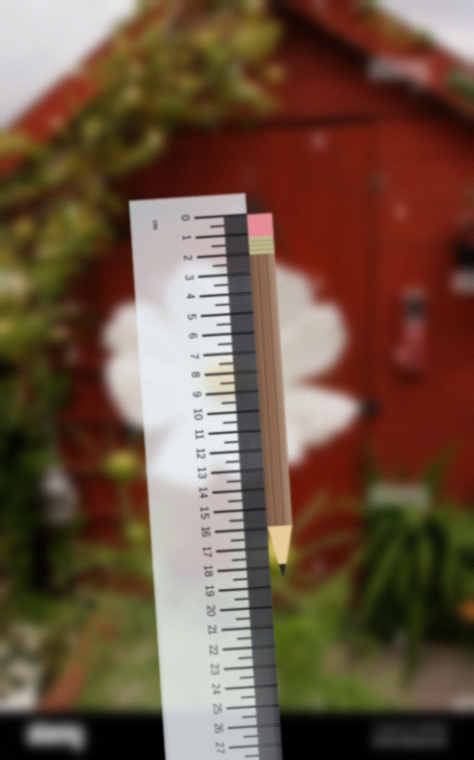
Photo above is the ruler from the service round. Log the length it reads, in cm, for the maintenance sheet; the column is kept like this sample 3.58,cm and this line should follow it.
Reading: 18.5,cm
